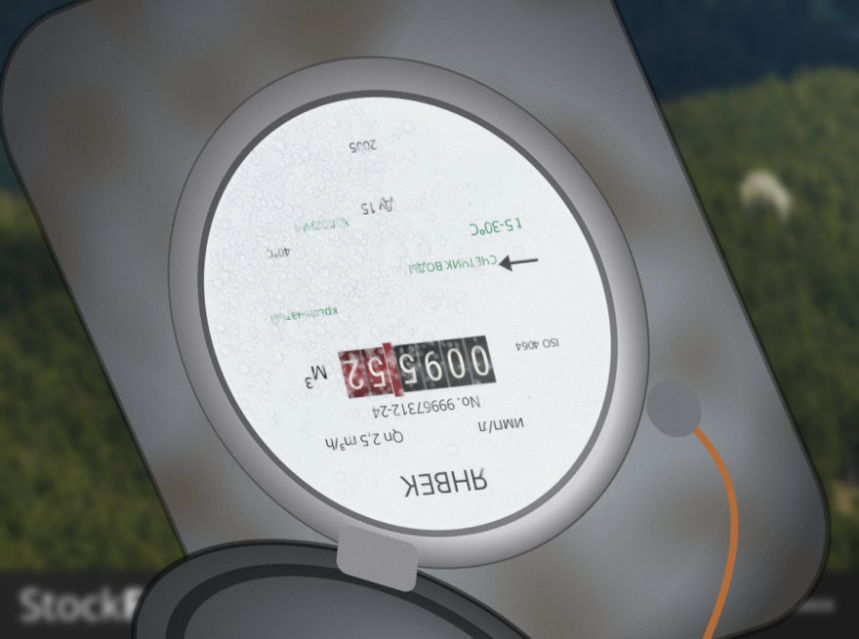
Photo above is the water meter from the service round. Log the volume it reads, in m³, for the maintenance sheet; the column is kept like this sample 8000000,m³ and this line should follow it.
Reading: 95.52,m³
